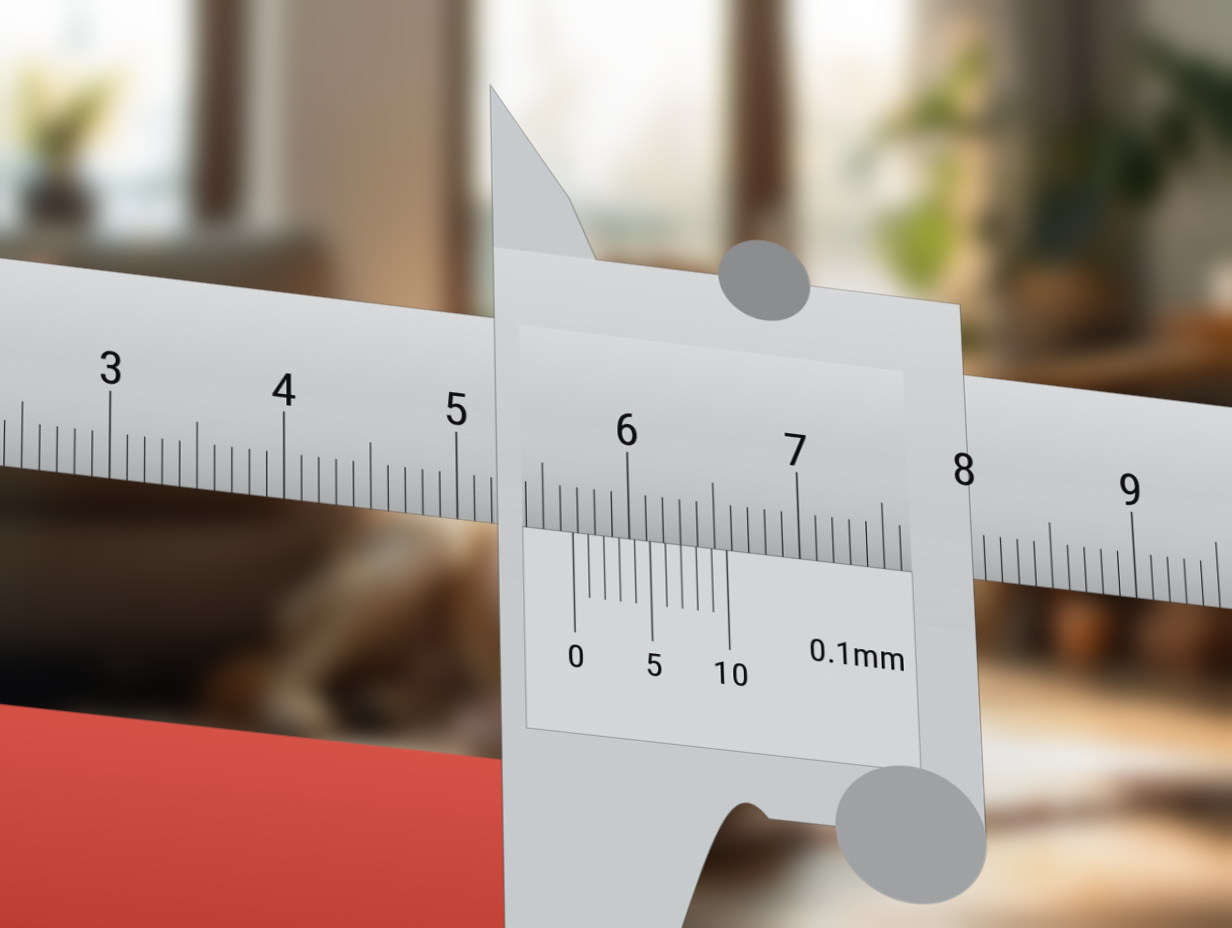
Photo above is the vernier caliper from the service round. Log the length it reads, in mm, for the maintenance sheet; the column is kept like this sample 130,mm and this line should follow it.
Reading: 56.7,mm
